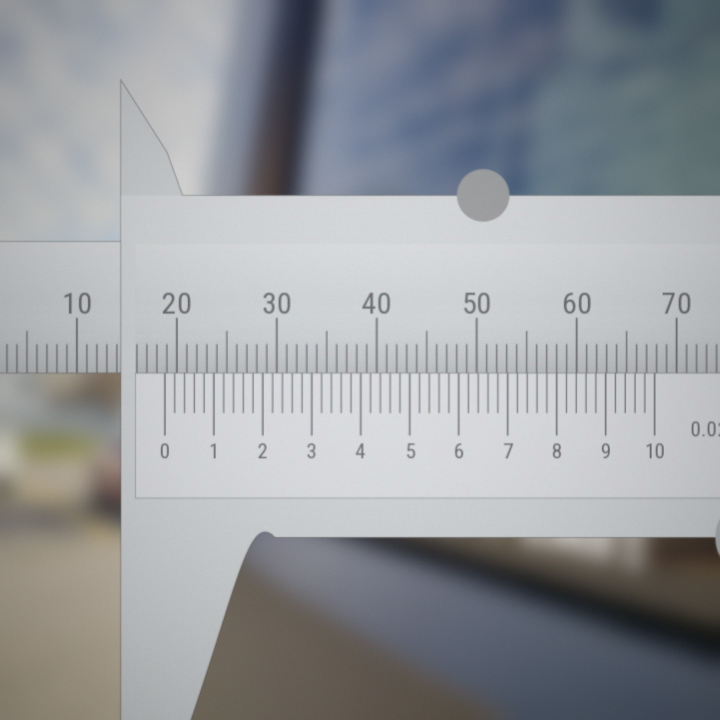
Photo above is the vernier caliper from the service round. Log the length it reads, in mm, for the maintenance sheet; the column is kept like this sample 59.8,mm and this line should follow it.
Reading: 18.8,mm
